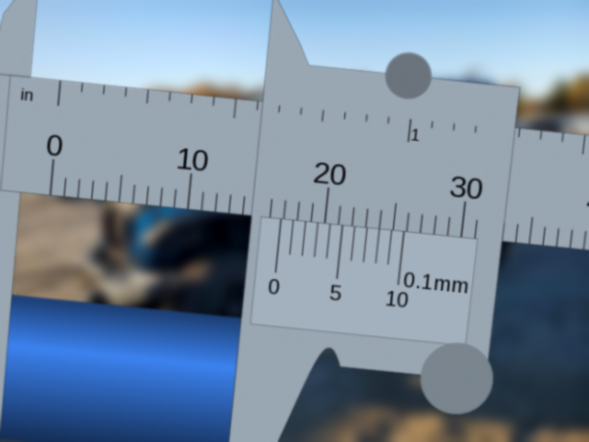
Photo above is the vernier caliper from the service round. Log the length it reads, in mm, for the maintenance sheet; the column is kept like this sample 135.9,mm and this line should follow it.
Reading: 16.8,mm
